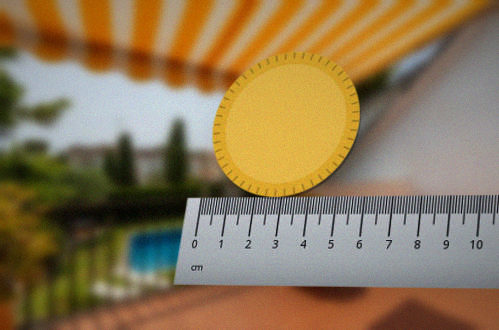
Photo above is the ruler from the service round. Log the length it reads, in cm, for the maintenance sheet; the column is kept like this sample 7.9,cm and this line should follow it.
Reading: 5.5,cm
